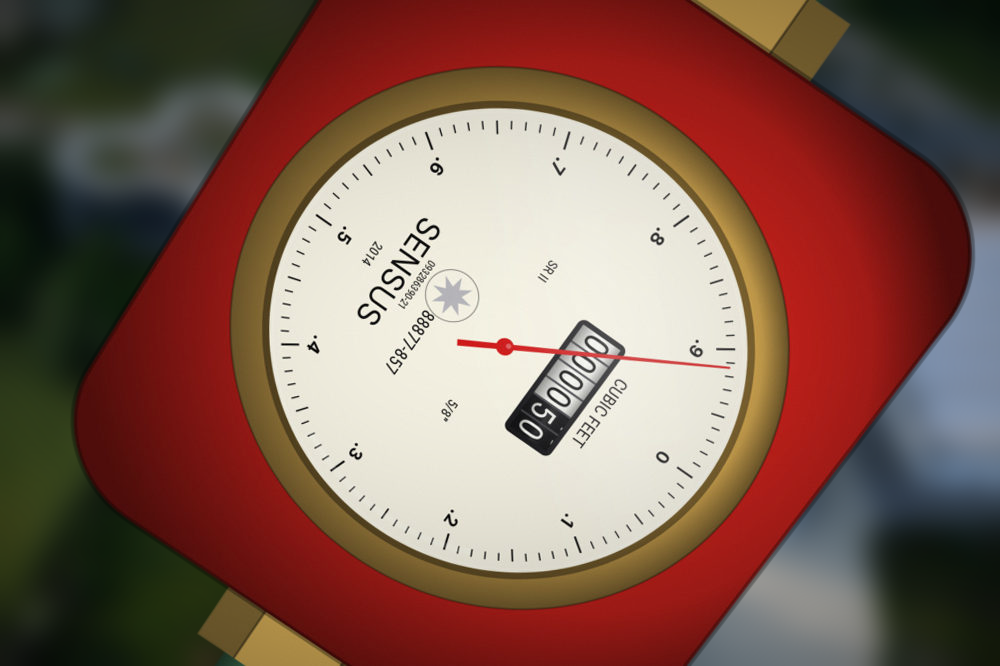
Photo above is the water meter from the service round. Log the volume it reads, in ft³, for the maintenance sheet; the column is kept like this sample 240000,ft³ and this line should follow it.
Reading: 49.91,ft³
